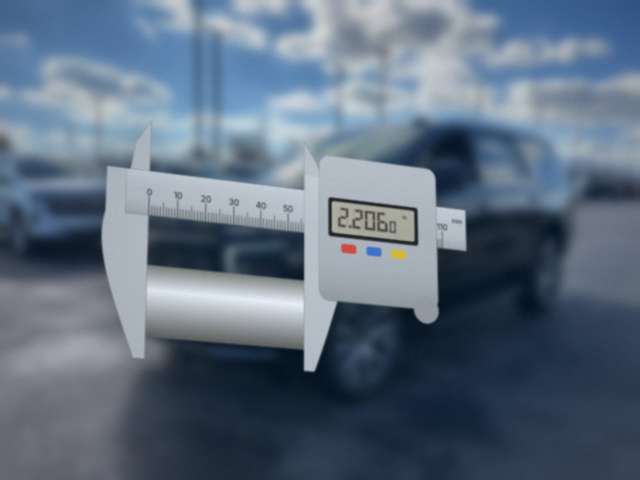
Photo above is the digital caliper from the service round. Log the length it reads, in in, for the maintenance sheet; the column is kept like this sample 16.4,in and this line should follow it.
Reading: 2.2060,in
